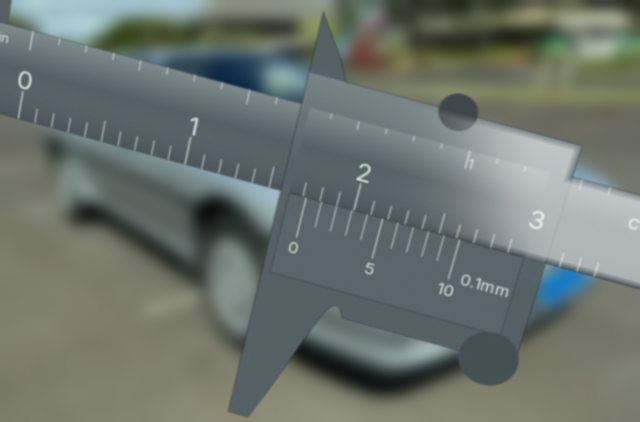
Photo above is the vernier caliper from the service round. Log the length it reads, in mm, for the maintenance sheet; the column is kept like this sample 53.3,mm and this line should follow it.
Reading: 17.2,mm
